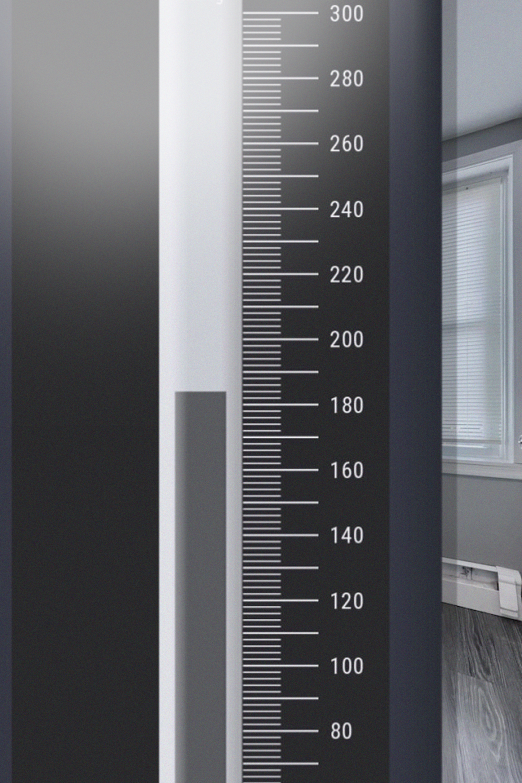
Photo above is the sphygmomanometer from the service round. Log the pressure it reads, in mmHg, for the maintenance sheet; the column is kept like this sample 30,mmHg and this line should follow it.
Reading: 184,mmHg
